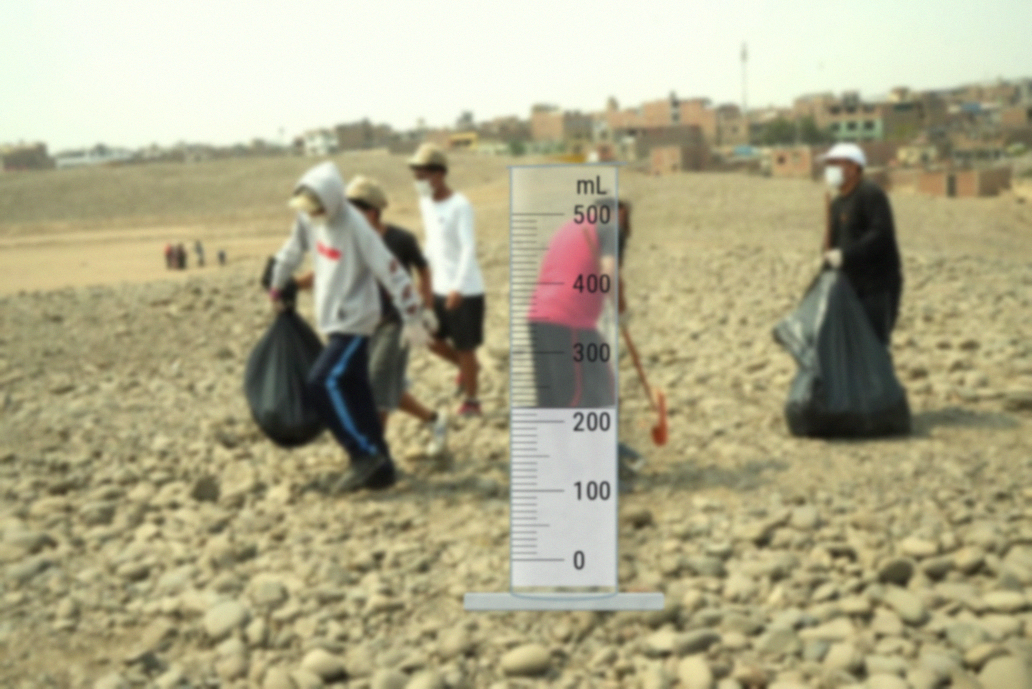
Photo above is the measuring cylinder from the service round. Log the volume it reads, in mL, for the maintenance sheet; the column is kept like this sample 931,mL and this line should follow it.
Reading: 220,mL
